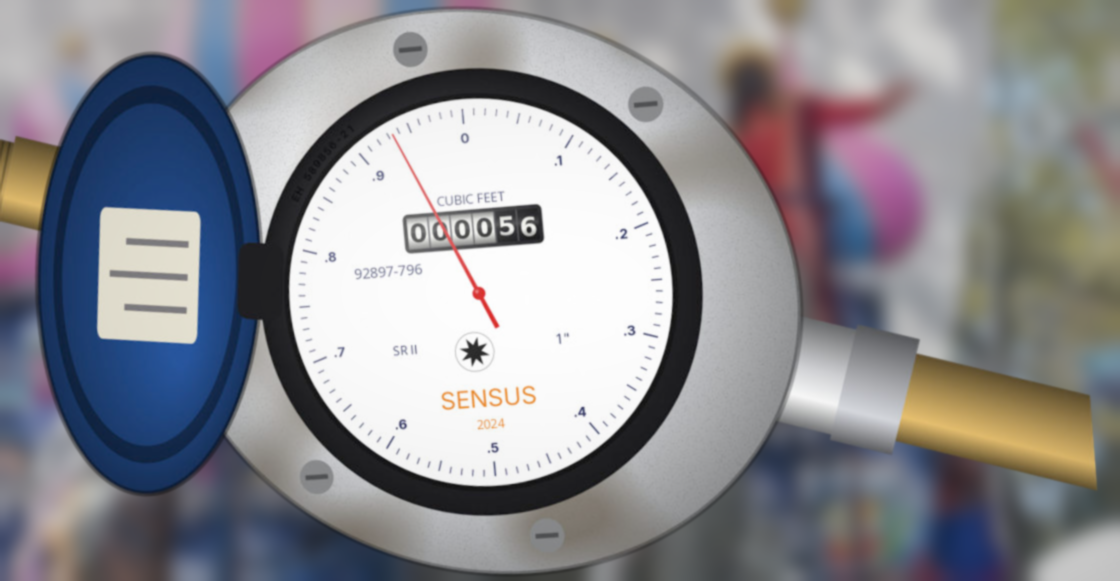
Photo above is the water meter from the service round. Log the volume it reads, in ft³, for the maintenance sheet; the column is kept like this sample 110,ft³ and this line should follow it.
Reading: 55.93,ft³
